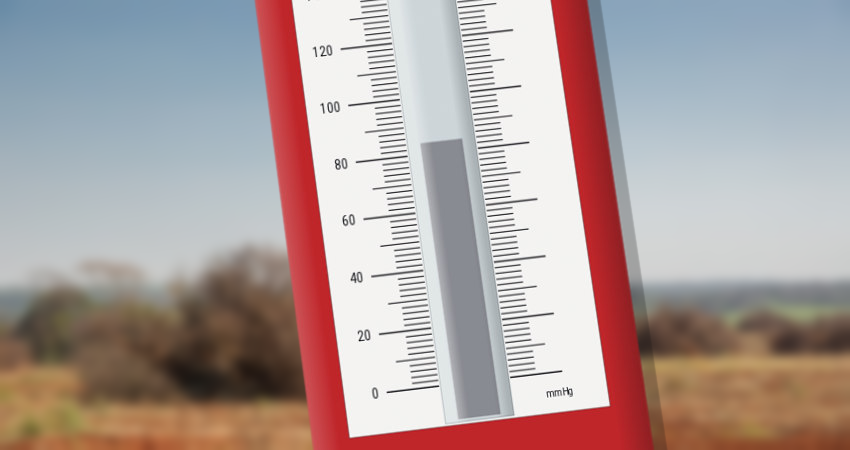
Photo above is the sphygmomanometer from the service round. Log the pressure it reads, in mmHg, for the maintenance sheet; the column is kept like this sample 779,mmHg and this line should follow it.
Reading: 84,mmHg
